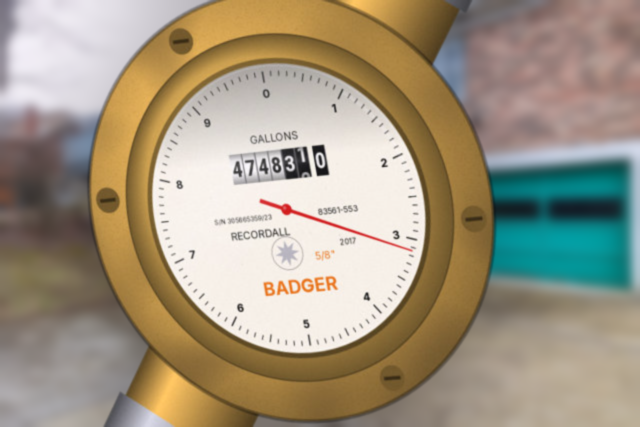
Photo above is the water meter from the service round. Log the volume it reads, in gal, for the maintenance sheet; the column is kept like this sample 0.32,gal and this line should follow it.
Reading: 4748313.1,gal
